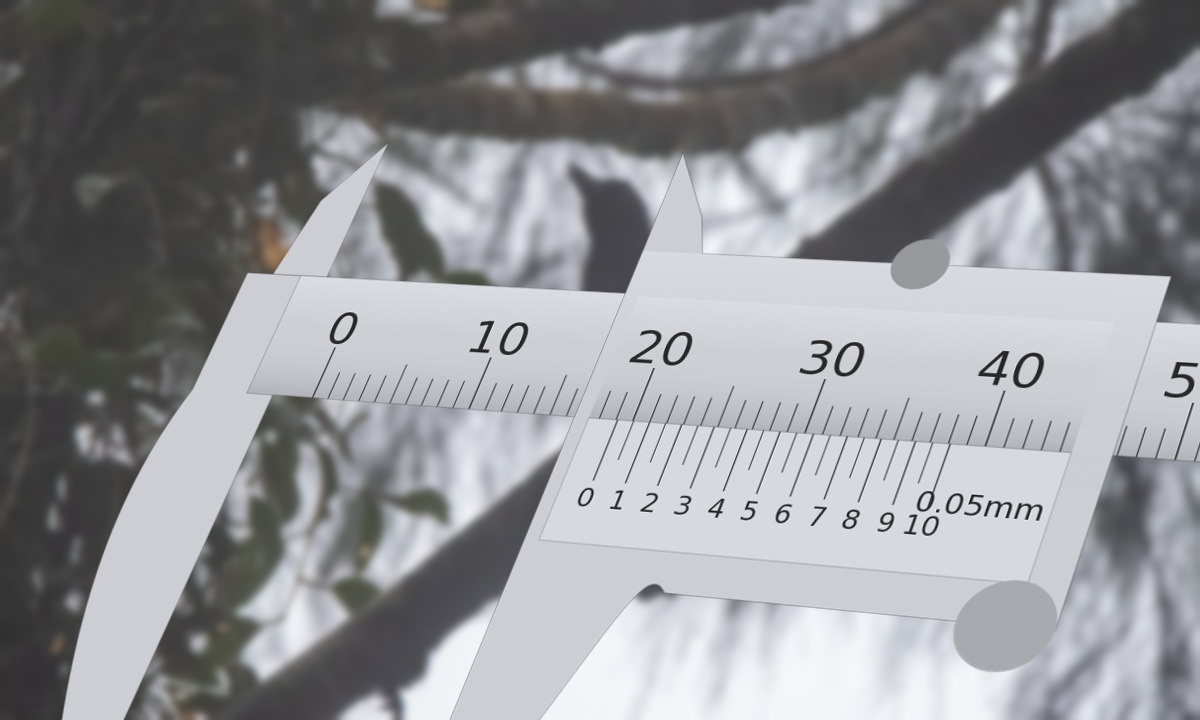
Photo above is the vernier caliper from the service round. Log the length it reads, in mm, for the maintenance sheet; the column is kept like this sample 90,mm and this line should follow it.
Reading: 19.1,mm
